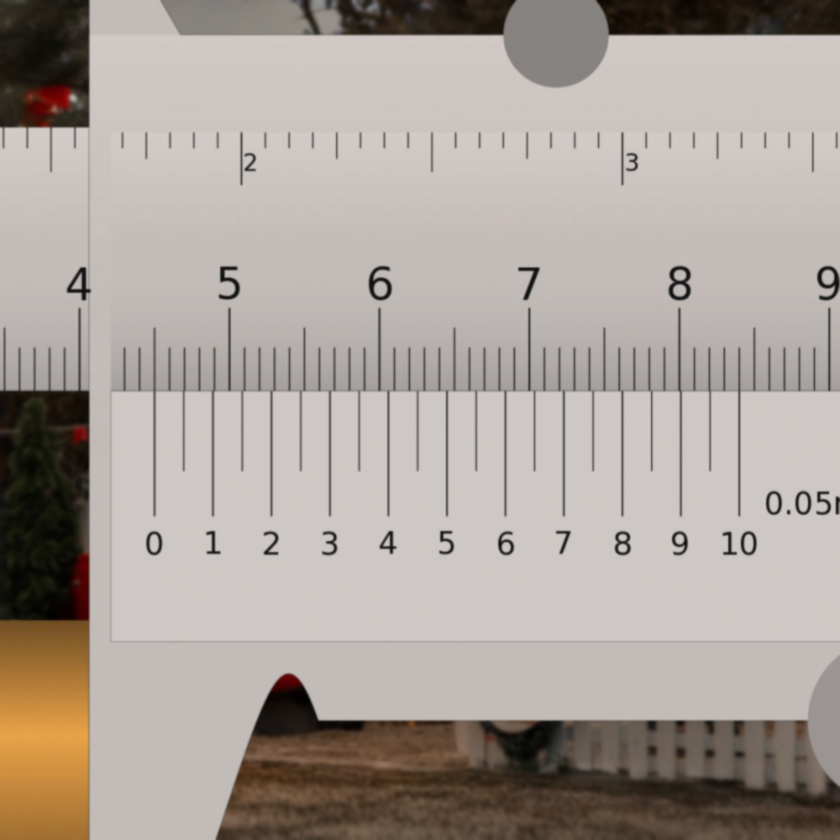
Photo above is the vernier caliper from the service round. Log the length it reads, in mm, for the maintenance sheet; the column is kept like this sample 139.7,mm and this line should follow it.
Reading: 45.0,mm
